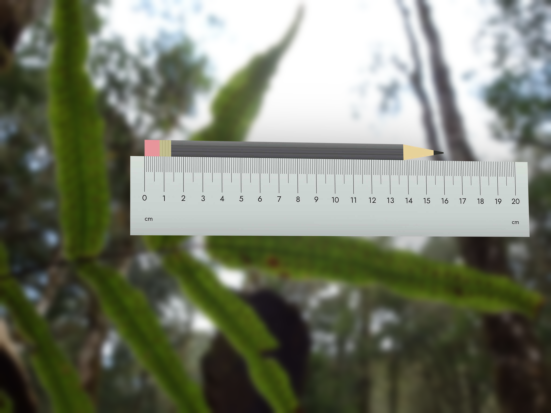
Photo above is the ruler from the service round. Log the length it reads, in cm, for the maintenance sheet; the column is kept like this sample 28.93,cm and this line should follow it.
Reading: 16,cm
